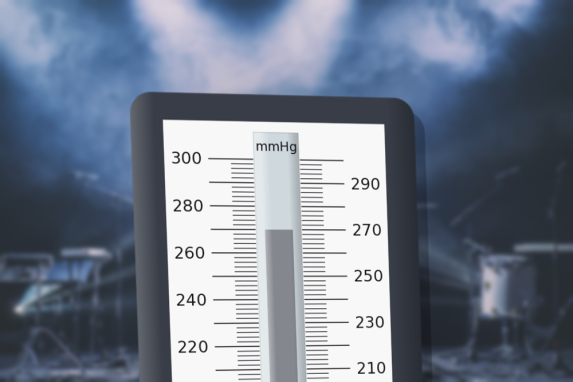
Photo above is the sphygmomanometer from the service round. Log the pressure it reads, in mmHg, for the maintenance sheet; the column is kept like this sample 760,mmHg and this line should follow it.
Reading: 270,mmHg
